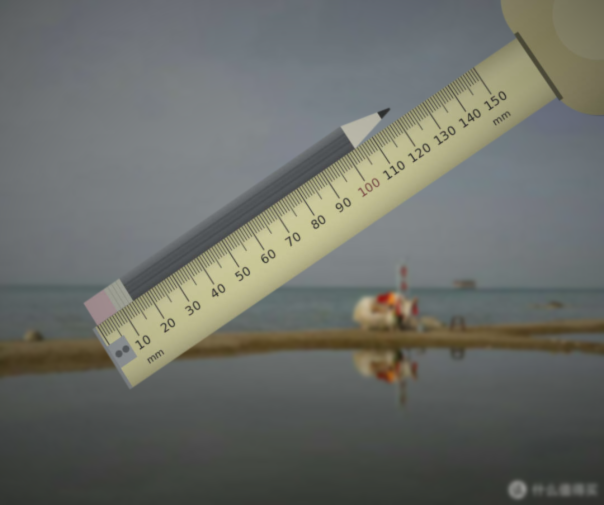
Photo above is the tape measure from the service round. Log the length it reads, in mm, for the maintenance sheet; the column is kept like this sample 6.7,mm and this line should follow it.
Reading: 120,mm
